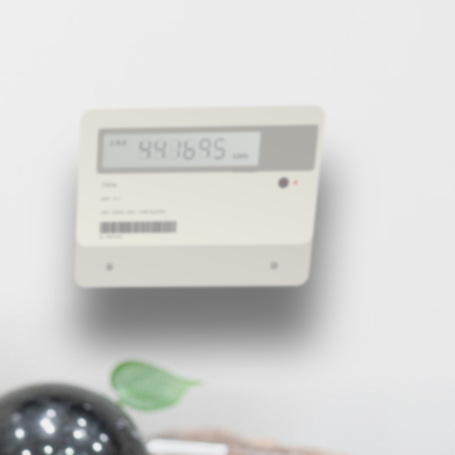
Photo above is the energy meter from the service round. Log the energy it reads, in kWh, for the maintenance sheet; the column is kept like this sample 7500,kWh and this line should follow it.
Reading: 441695,kWh
